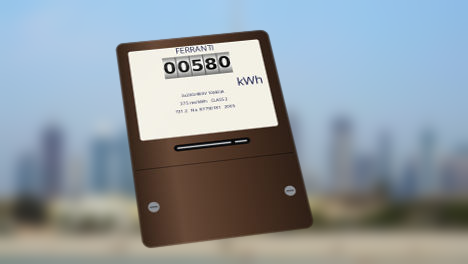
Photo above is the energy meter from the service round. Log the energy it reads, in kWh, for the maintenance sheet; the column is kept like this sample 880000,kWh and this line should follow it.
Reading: 580,kWh
